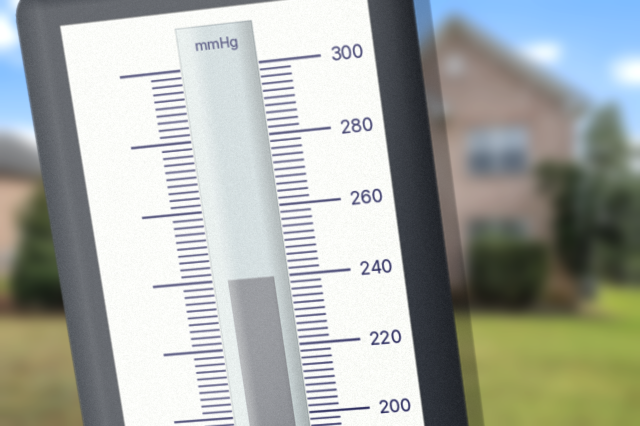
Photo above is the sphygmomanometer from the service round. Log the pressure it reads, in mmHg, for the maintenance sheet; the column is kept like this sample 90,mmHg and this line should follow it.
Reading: 240,mmHg
